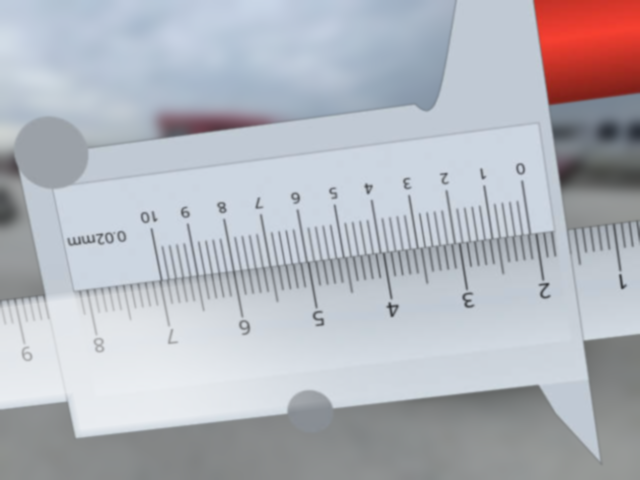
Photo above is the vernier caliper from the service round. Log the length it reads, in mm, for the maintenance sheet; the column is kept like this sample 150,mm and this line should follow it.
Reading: 20.8,mm
